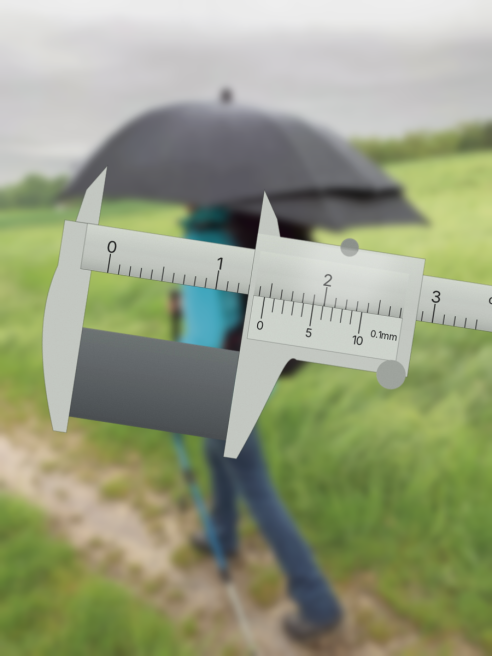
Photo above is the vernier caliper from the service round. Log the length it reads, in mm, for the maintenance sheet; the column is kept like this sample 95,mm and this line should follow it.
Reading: 14.5,mm
